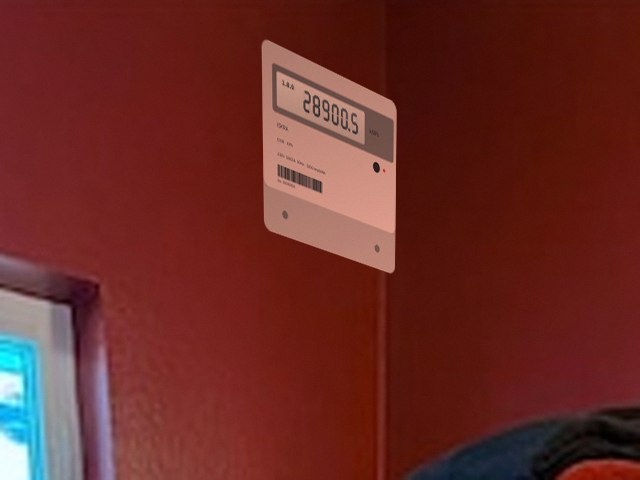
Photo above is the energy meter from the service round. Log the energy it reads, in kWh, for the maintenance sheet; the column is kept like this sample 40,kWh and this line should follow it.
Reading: 28900.5,kWh
